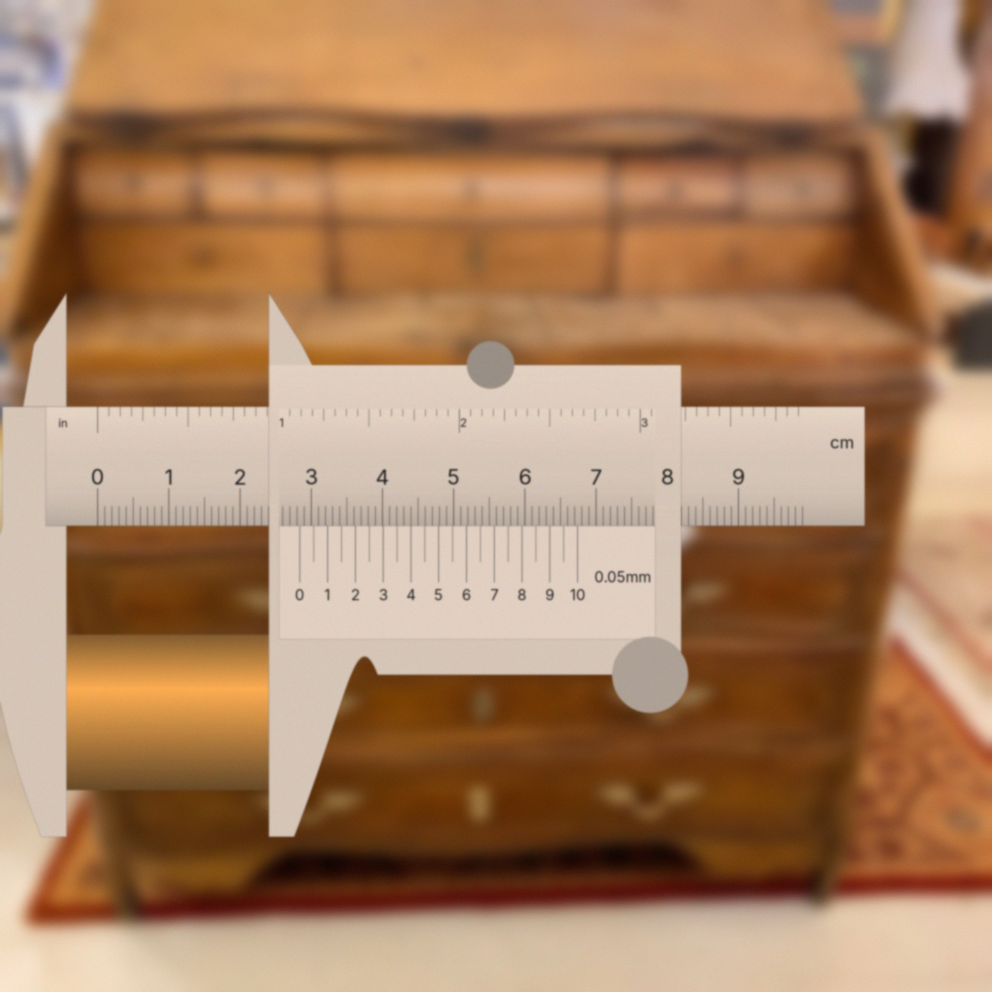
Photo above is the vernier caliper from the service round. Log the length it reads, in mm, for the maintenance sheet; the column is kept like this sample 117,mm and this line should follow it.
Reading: 28.4,mm
